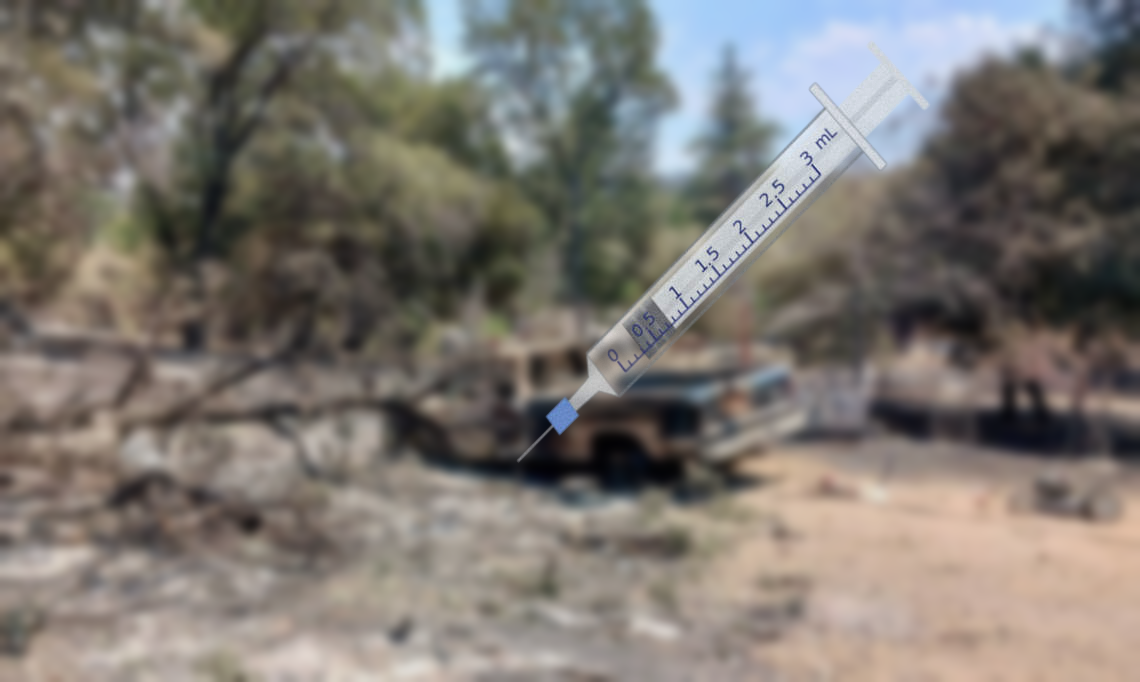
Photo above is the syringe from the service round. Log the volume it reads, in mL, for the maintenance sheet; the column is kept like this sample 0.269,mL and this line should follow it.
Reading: 0.3,mL
